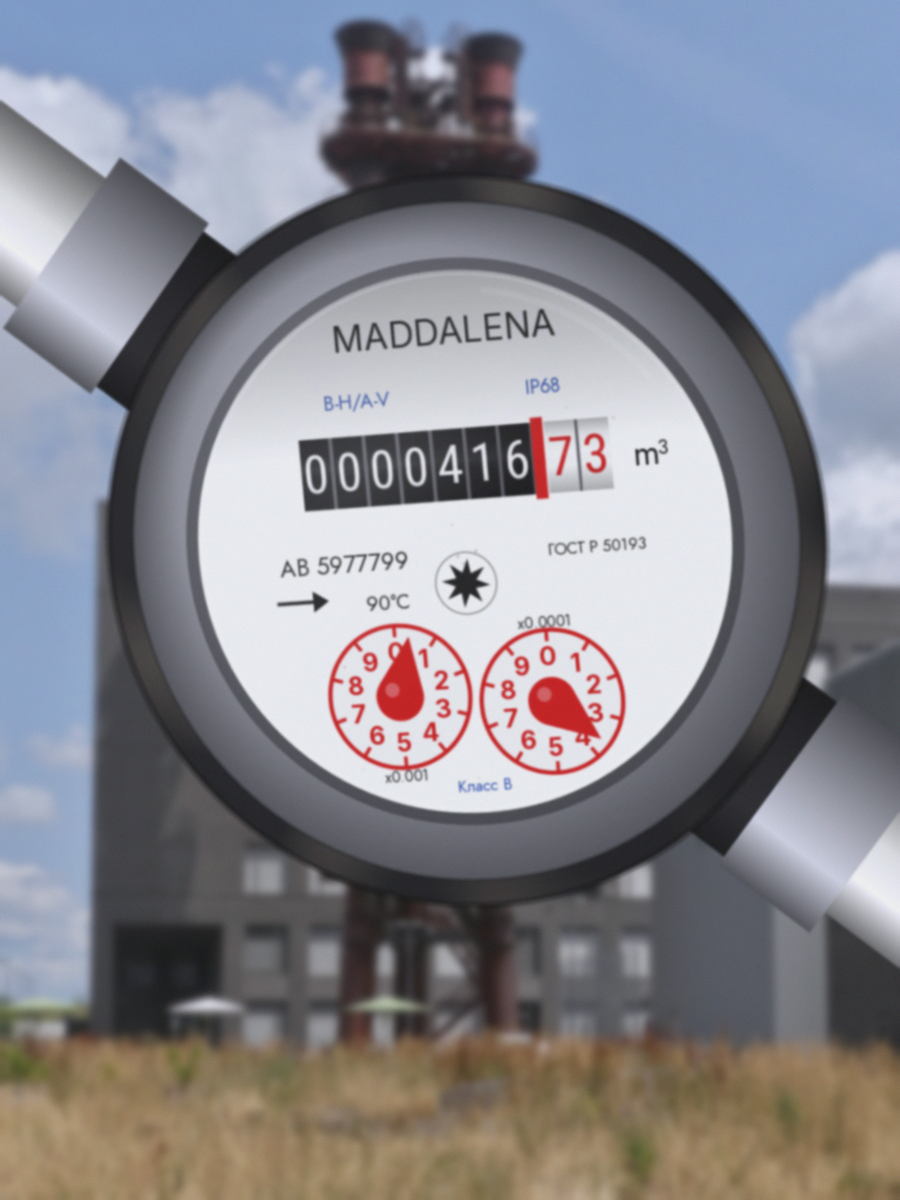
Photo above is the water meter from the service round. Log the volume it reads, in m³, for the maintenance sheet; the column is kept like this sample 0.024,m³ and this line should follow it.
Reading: 416.7303,m³
